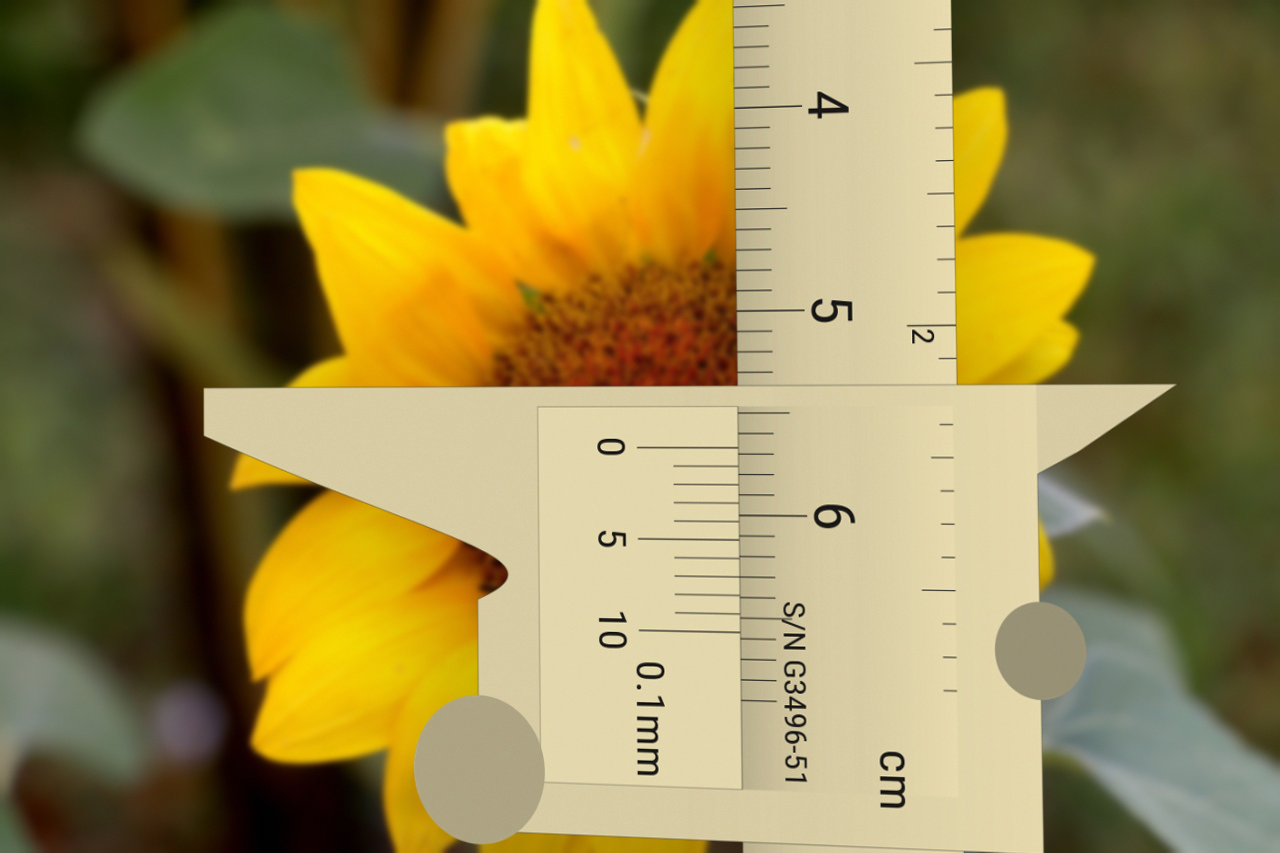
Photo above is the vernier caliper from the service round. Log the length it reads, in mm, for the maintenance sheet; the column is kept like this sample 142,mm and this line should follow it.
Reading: 56.7,mm
